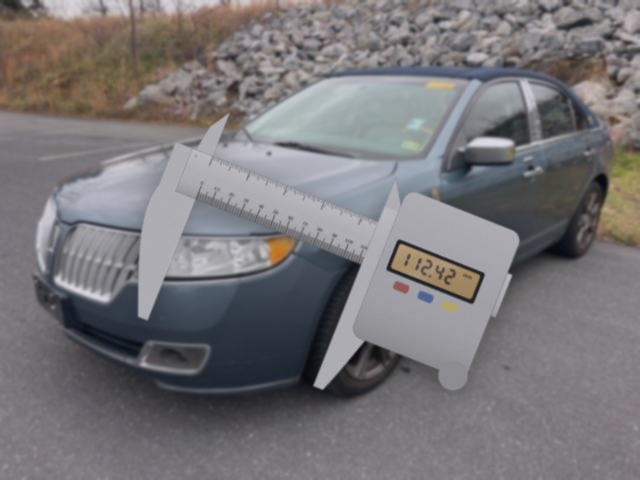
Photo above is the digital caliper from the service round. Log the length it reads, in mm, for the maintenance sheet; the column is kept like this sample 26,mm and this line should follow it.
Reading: 112.42,mm
